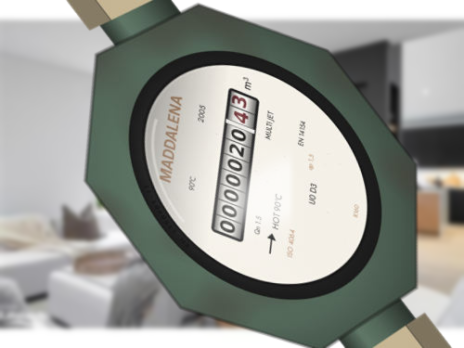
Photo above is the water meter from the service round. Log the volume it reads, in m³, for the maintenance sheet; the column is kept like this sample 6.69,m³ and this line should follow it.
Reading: 20.43,m³
